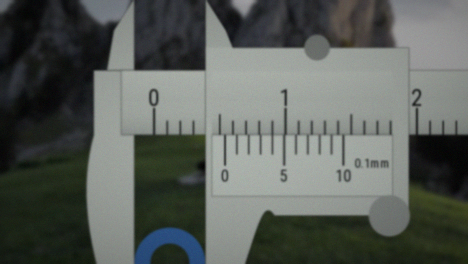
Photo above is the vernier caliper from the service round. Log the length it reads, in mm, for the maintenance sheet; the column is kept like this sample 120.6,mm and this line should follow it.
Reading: 5.4,mm
